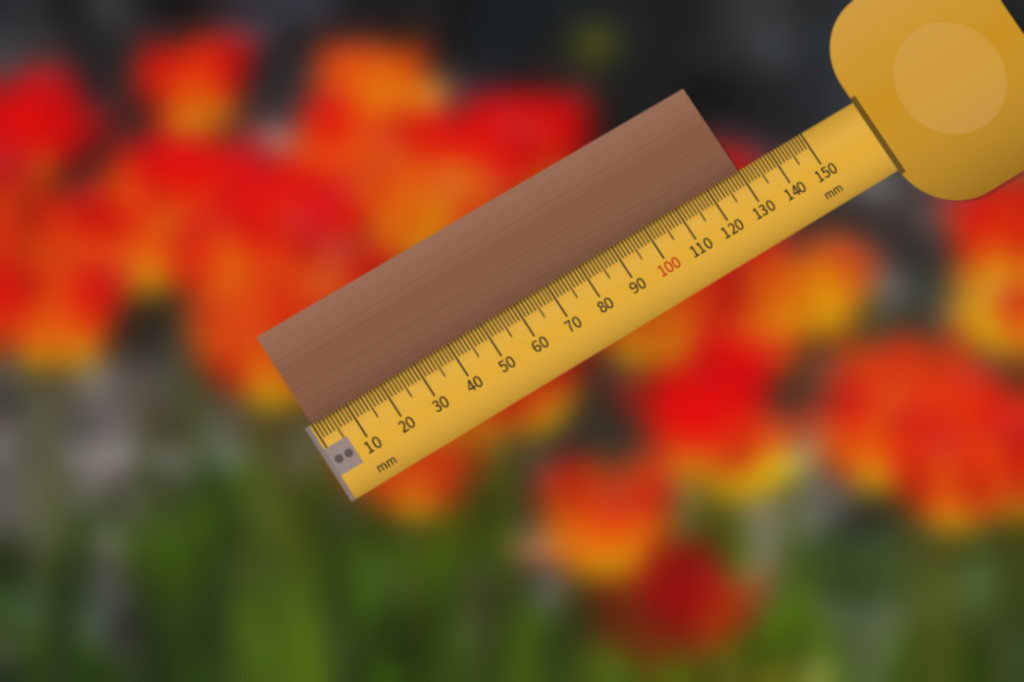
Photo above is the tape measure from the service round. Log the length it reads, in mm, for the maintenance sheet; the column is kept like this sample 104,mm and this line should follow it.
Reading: 130,mm
